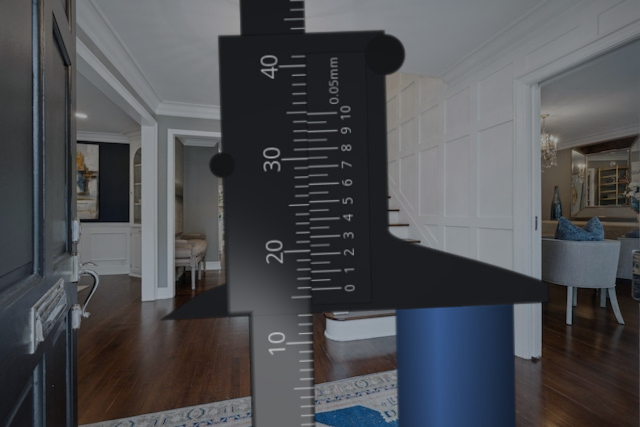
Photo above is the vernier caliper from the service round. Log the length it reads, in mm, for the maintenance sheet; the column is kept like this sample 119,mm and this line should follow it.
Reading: 15.8,mm
